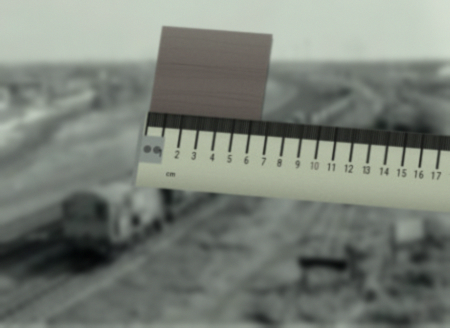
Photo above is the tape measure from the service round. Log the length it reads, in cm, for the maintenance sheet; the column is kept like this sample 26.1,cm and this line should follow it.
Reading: 6.5,cm
